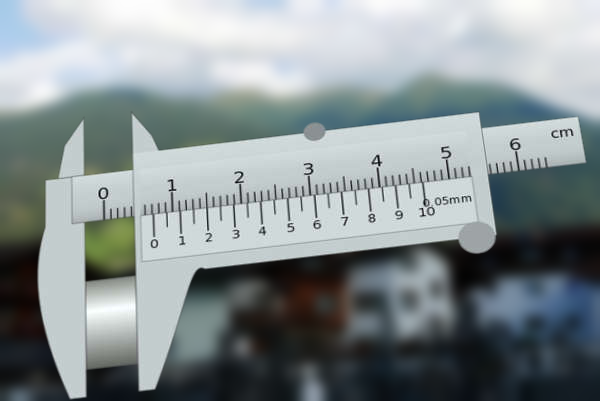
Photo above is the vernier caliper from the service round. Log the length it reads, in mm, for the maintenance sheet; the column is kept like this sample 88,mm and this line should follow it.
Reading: 7.2,mm
